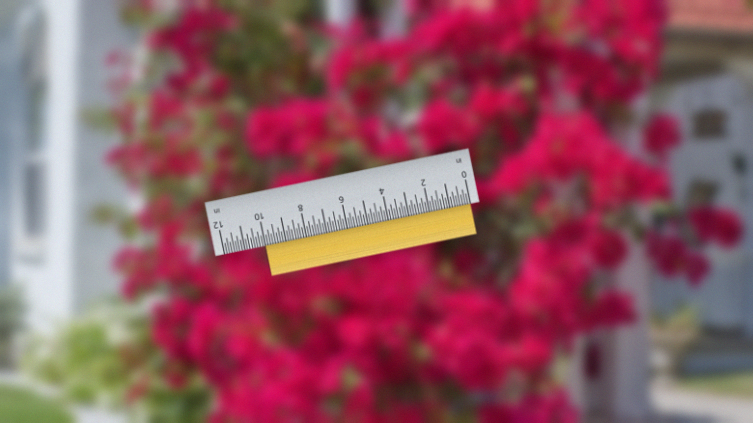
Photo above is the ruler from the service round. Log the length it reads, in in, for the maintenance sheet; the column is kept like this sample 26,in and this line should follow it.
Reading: 10,in
